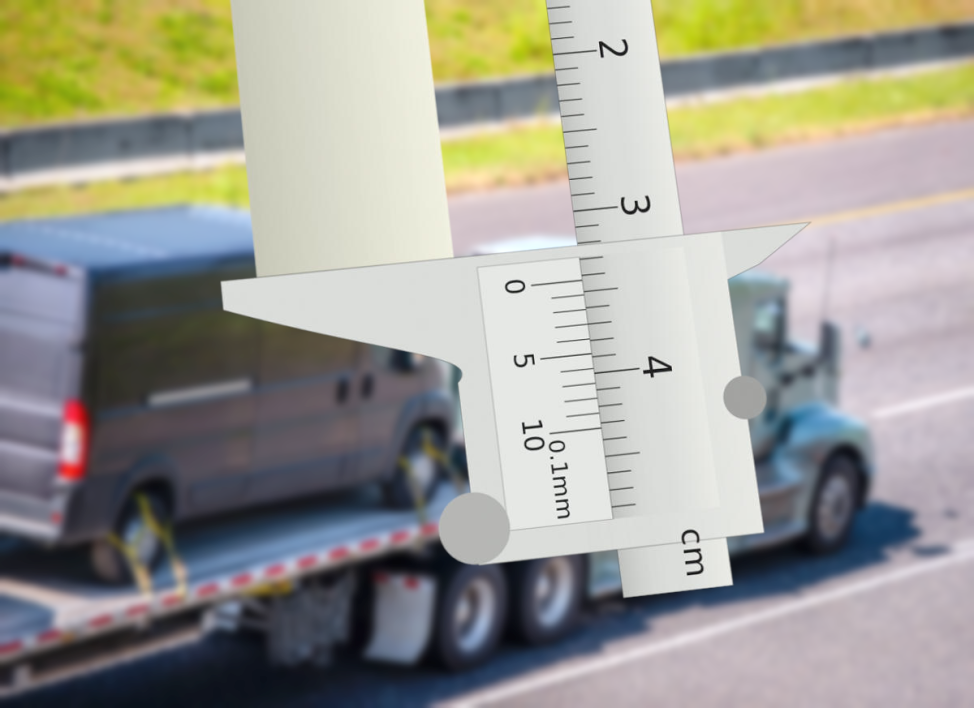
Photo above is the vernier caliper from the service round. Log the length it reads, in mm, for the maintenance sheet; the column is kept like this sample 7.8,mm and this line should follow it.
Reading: 34.3,mm
